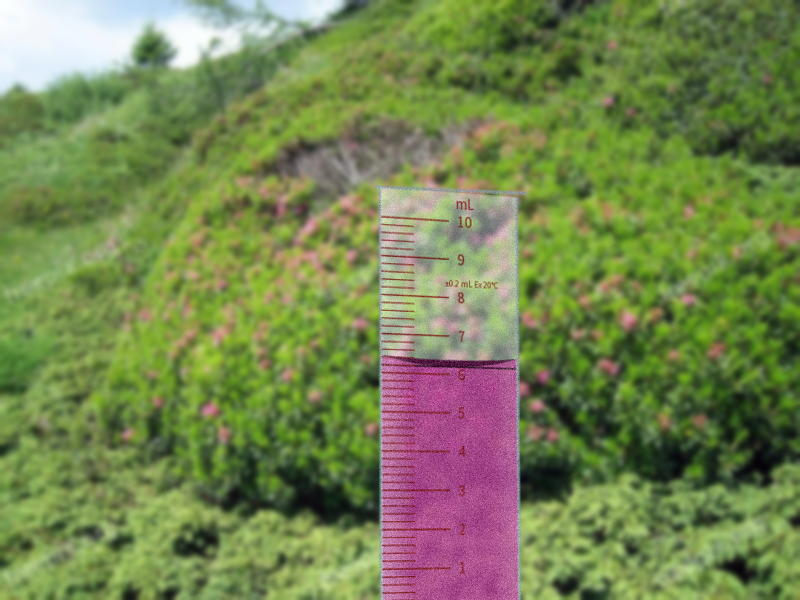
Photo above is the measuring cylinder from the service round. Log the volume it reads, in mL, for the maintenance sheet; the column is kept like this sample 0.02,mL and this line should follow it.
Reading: 6.2,mL
